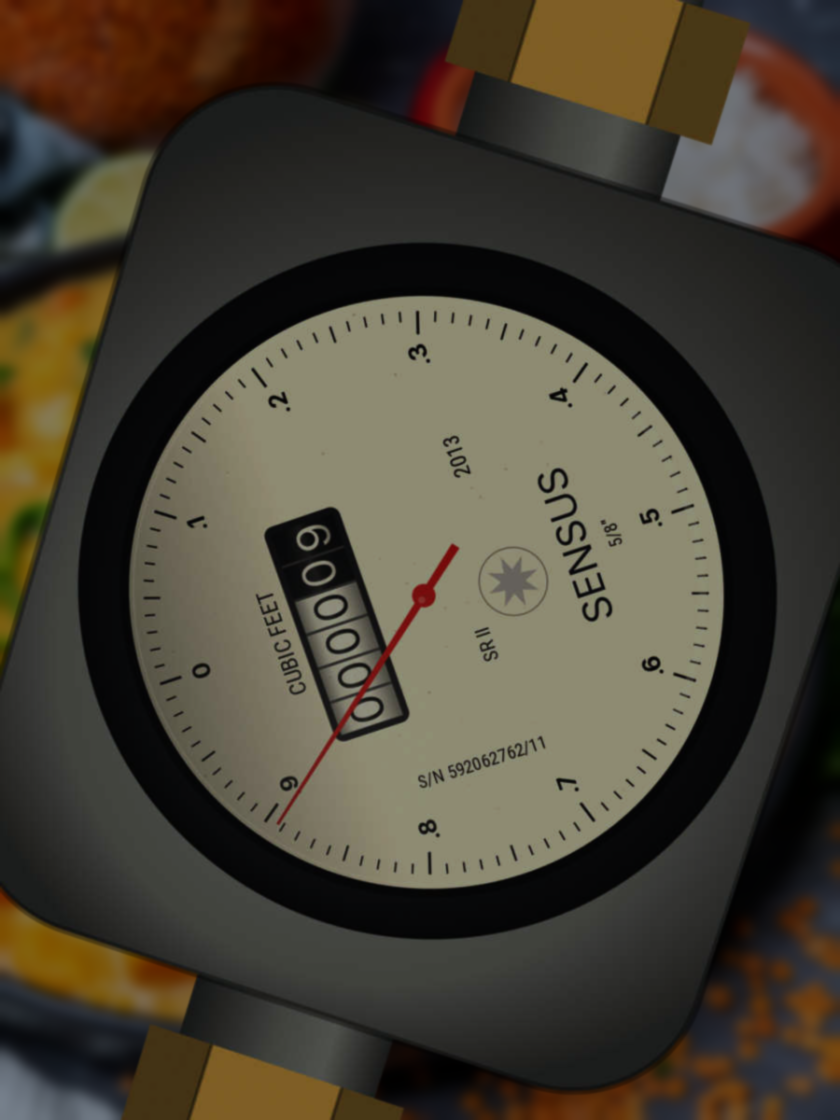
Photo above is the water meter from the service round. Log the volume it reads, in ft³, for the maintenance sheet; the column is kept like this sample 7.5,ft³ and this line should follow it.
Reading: 8.89,ft³
